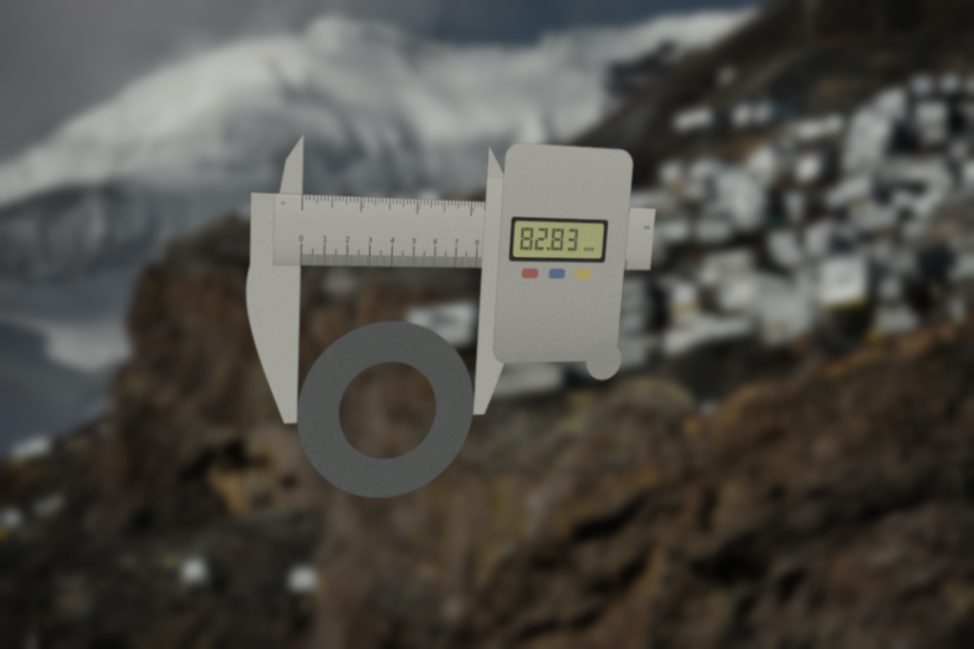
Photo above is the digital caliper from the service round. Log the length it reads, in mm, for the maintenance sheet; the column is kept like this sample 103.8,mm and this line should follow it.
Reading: 82.83,mm
